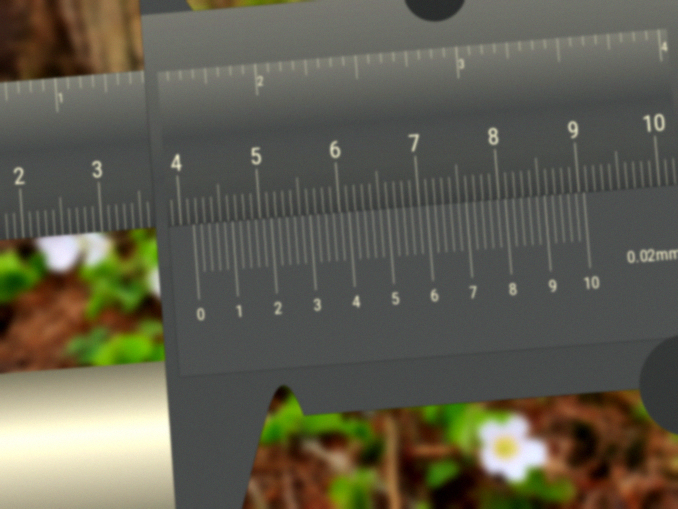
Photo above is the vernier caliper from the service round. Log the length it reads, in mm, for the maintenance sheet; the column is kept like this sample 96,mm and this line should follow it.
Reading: 41.6,mm
